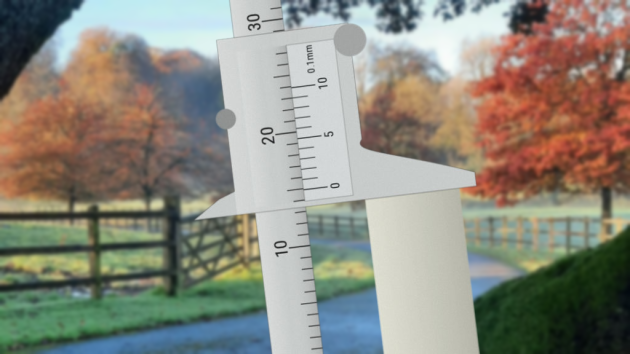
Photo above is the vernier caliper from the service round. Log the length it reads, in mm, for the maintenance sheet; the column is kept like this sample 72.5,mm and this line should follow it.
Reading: 14.9,mm
